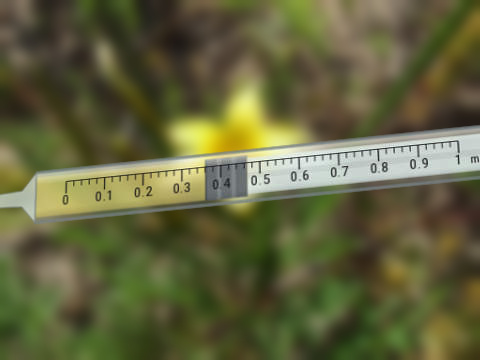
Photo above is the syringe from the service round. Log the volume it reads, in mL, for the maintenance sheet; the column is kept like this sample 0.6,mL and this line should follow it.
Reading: 0.36,mL
